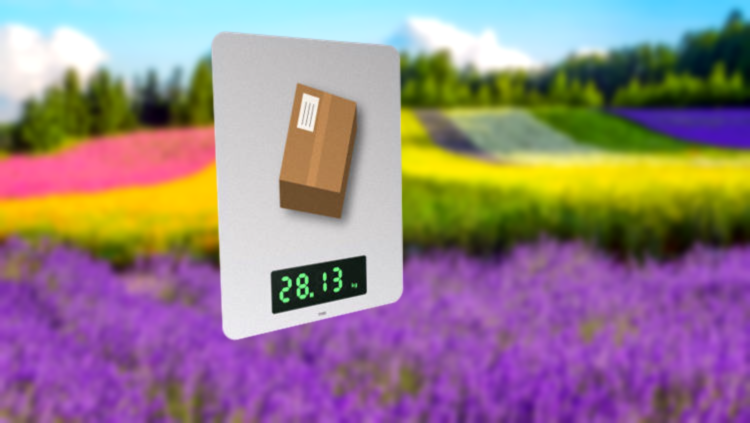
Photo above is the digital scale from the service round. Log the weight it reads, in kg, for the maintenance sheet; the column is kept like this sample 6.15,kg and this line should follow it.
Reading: 28.13,kg
